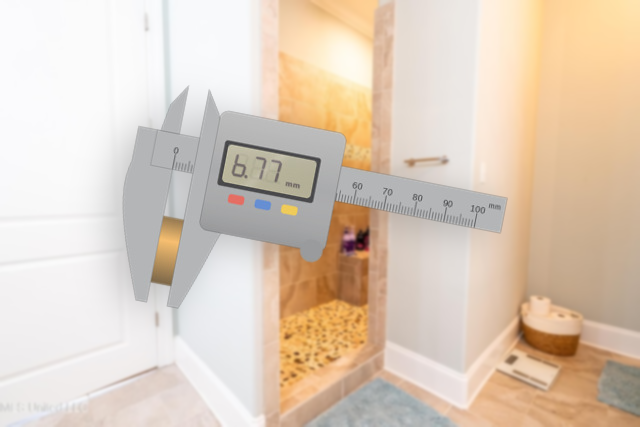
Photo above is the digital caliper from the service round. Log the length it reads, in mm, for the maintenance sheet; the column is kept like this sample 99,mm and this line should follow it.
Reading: 6.77,mm
